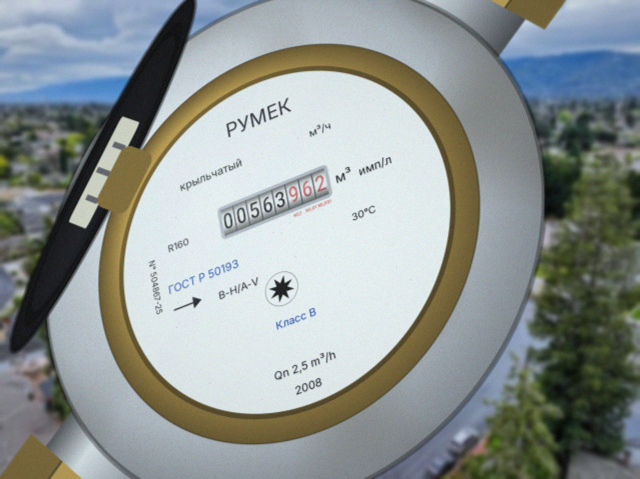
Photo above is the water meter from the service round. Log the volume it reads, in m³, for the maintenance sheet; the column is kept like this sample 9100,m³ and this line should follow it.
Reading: 563.962,m³
